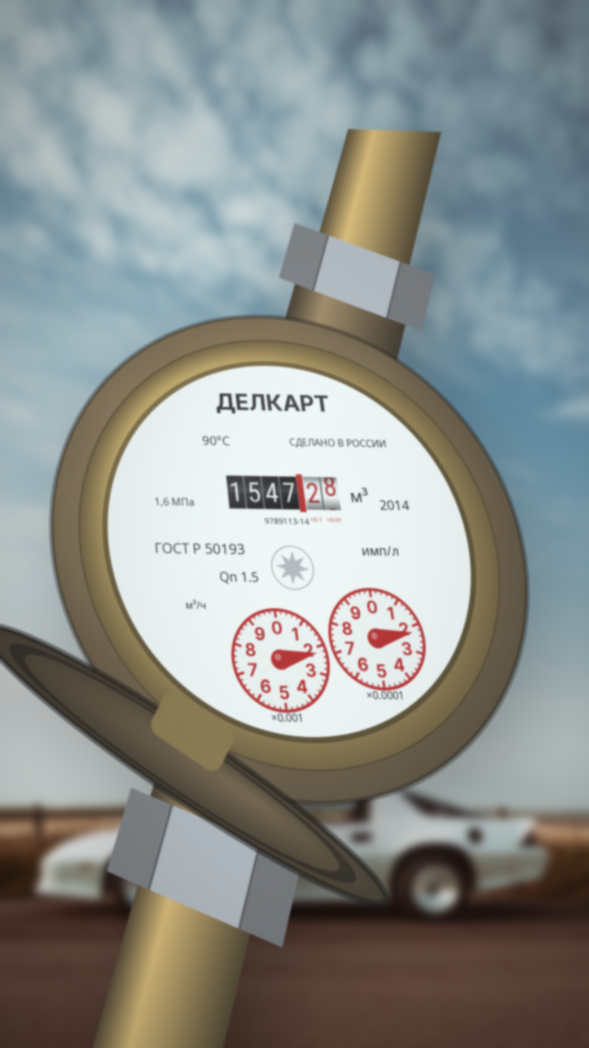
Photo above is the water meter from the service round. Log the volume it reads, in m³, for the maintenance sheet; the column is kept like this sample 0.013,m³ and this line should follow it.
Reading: 1547.2822,m³
